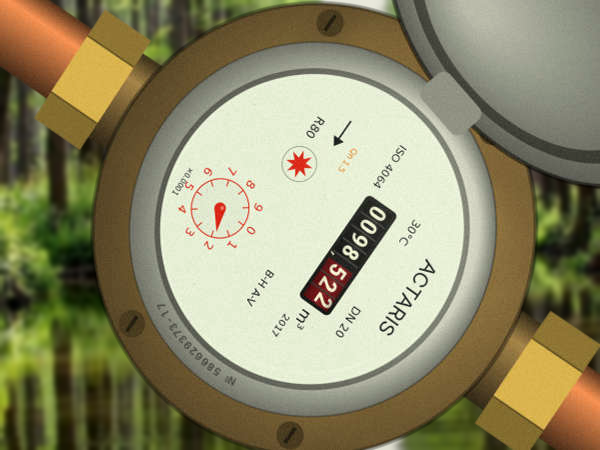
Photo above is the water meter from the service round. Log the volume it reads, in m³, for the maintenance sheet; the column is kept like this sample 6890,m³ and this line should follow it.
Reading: 98.5221,m³
